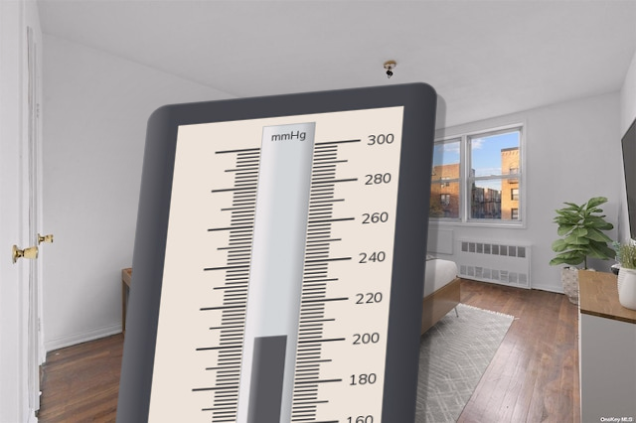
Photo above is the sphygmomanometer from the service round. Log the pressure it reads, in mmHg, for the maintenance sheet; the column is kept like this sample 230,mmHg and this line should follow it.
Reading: 204,mmHg
